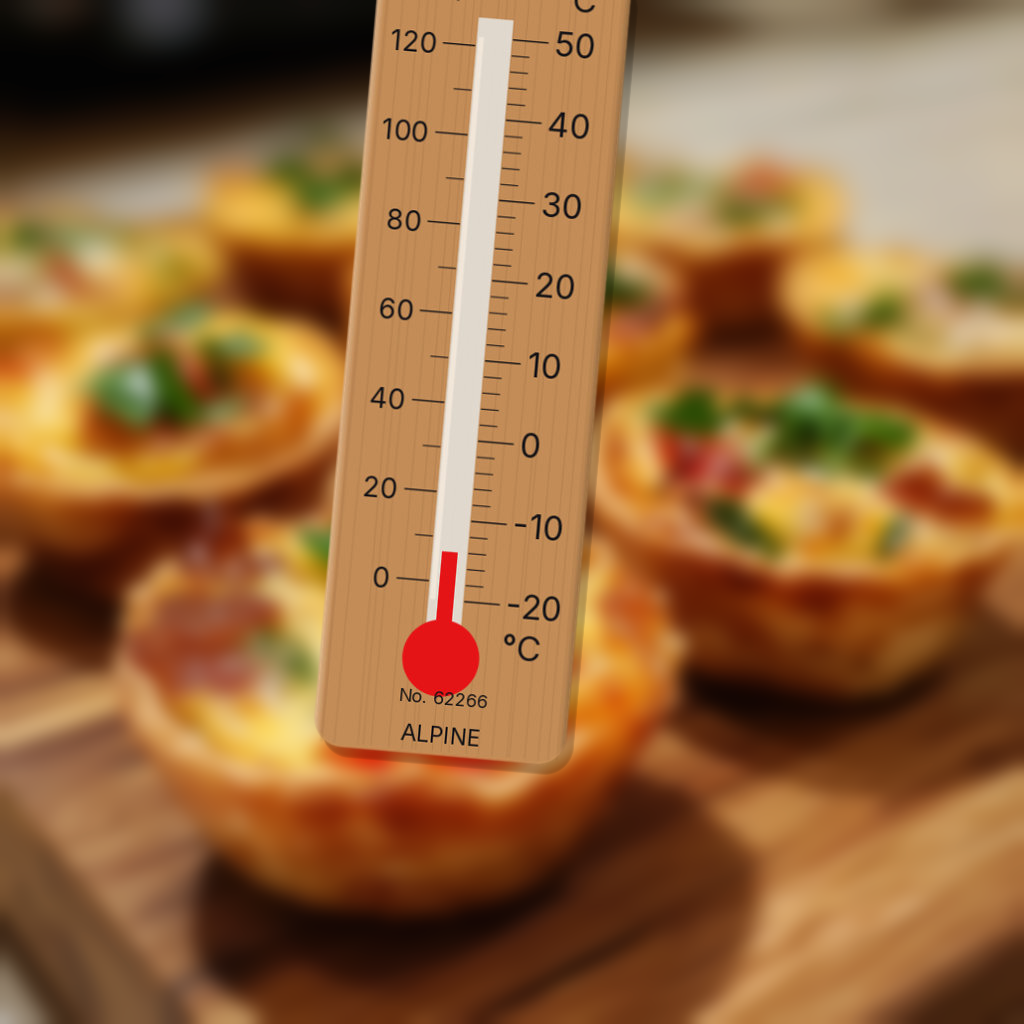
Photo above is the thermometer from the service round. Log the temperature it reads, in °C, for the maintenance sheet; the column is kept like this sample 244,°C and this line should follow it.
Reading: -14,°C
